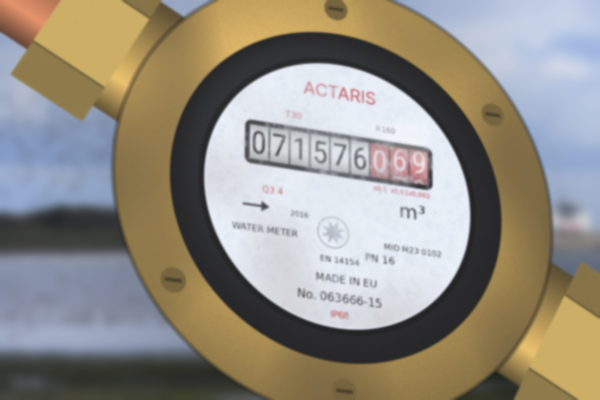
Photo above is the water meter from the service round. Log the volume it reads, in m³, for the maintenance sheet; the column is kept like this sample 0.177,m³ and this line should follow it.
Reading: 71576.069,m³
